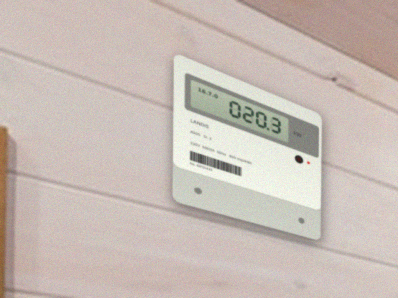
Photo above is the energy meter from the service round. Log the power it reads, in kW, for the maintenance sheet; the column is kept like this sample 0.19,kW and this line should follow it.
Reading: 20.3,kW
